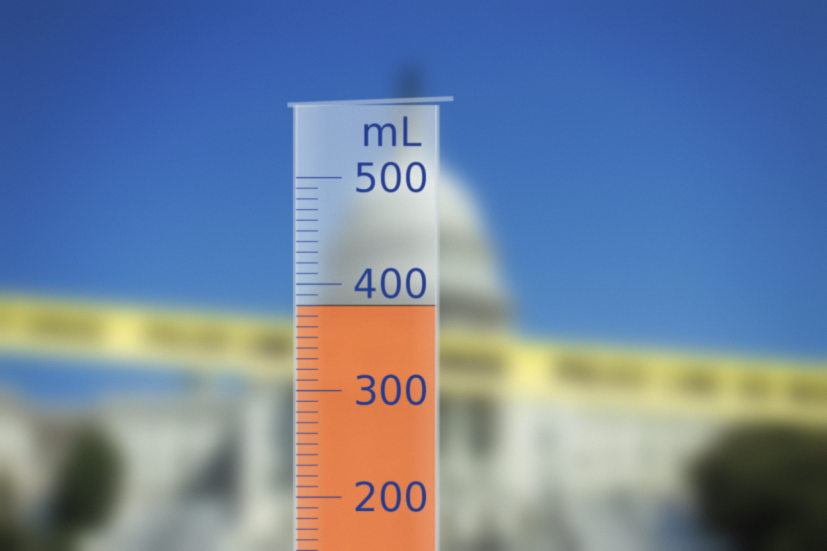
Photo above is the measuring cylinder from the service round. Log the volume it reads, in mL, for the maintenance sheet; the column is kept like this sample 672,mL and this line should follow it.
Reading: 380,mL
